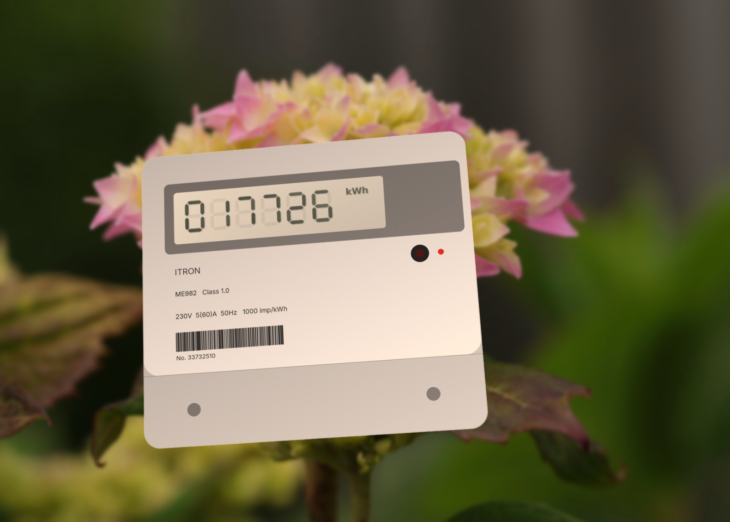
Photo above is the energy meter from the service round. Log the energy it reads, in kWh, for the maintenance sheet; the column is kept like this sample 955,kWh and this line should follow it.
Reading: 17726,kWh
